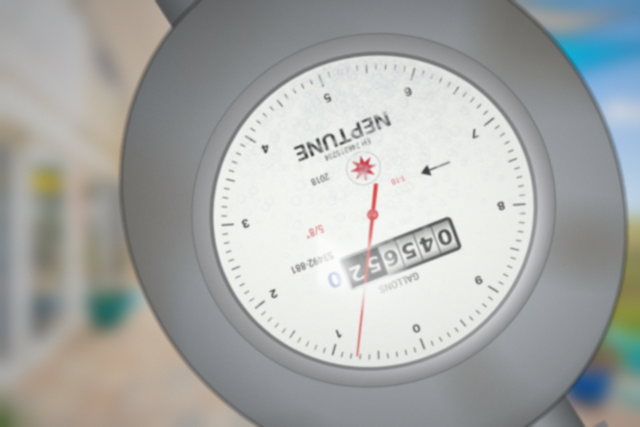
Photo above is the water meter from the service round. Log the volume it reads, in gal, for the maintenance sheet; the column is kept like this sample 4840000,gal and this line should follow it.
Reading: 456520.7,gal
